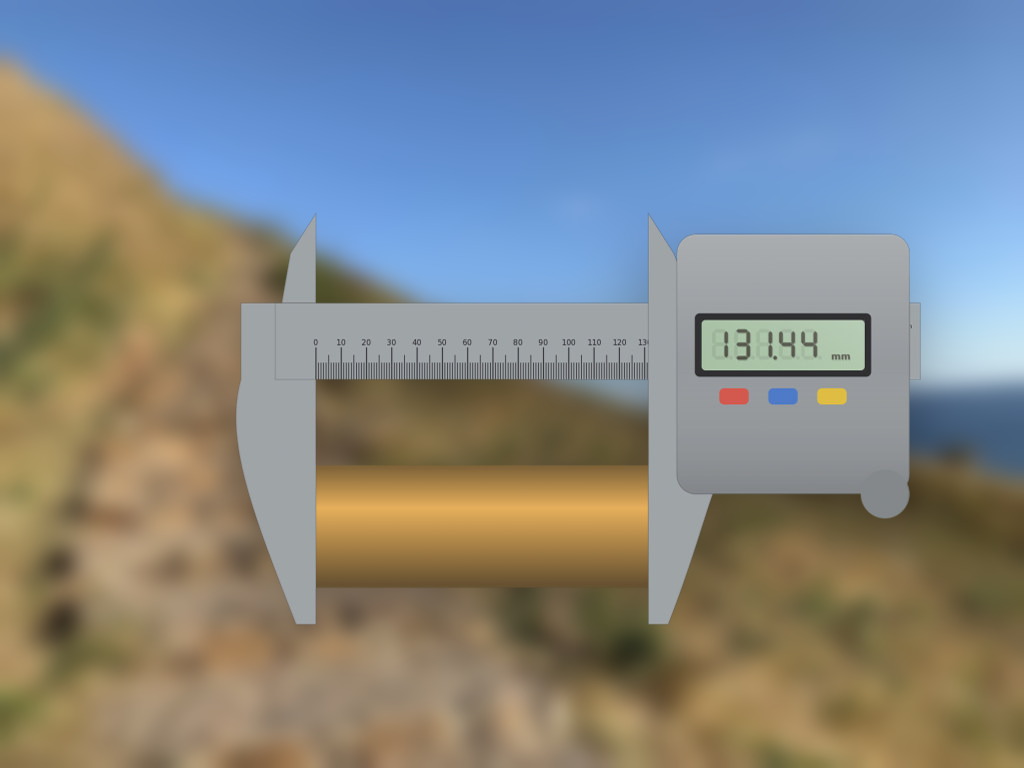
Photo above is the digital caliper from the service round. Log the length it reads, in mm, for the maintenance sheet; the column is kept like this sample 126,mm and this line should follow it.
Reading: 131.44,mm
